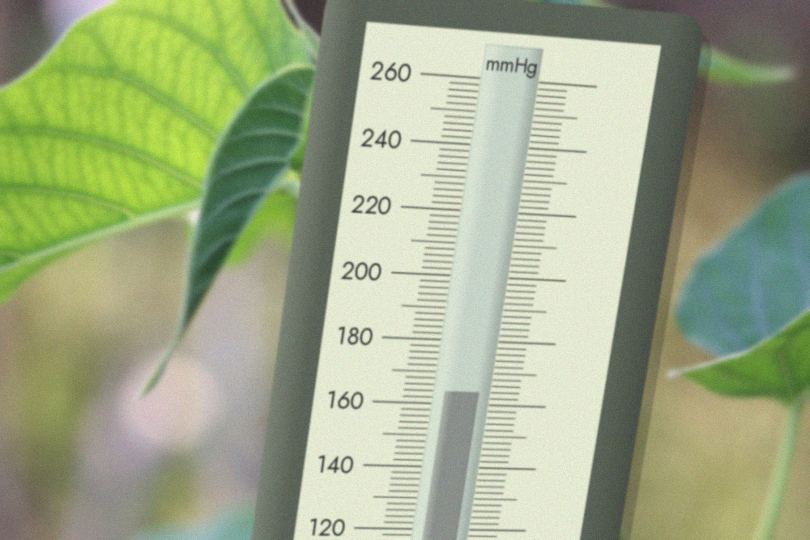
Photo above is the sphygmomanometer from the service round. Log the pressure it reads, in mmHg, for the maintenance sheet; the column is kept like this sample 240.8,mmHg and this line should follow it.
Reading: 164,mmHg
